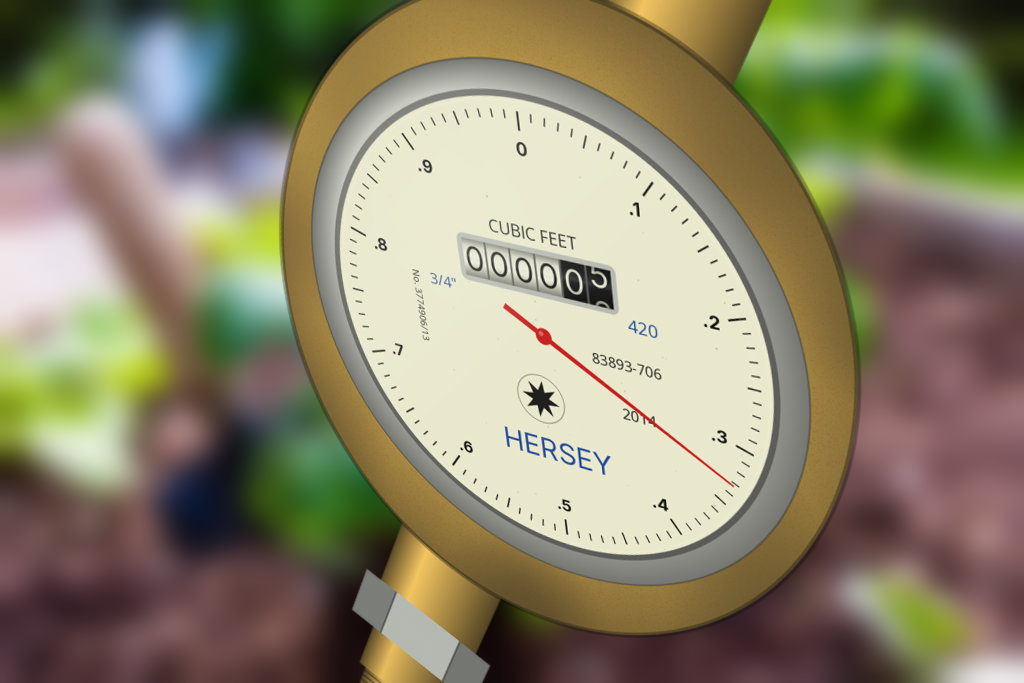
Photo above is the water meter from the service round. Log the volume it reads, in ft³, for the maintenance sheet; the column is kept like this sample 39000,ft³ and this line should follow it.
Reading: 5.33,ft³
